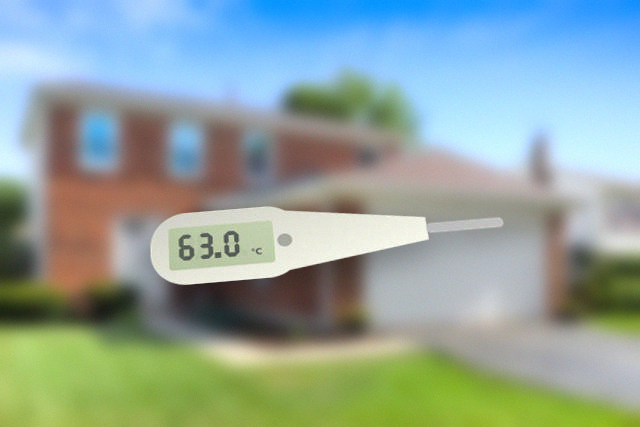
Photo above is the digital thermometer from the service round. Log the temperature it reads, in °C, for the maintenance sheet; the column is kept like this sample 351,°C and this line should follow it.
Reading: 63.0,°C
